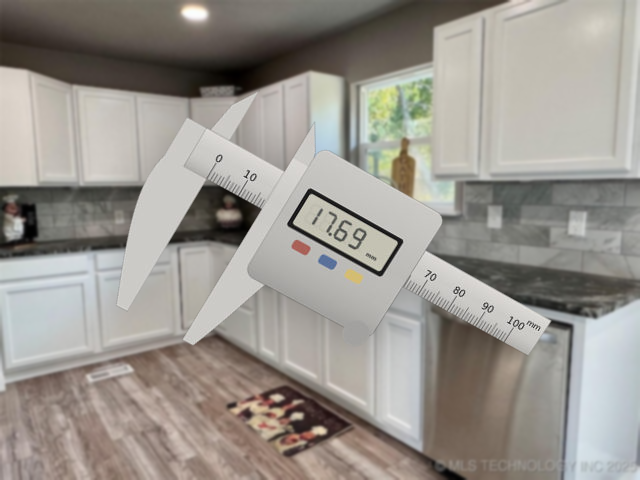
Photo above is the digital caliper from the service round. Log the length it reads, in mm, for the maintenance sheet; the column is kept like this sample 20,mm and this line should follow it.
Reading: 17.69,mm
